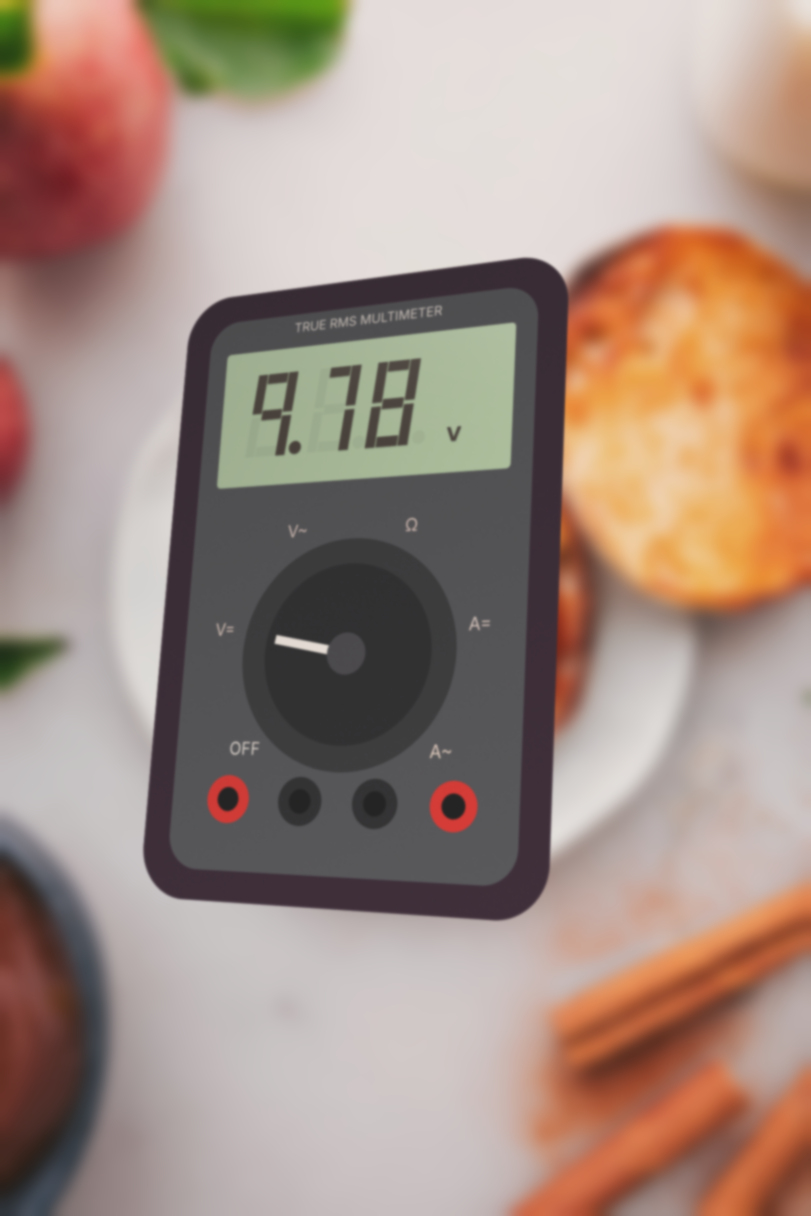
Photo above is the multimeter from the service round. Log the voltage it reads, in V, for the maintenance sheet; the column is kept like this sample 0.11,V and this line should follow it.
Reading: 9.78,V
